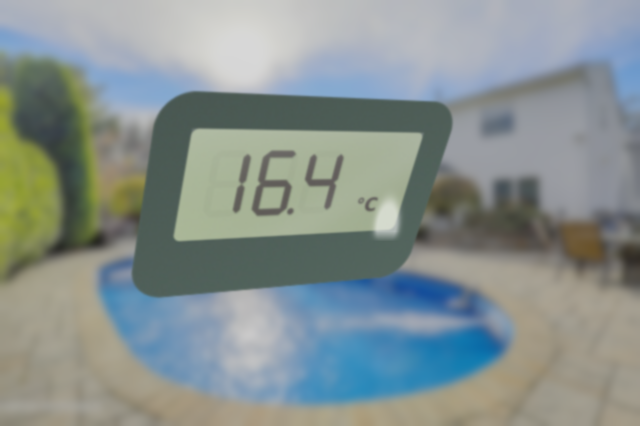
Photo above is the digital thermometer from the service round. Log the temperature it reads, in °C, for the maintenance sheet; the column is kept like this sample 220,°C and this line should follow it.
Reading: 16.4,°C
